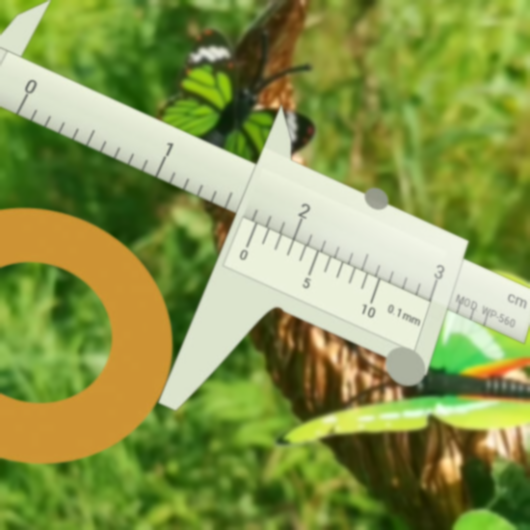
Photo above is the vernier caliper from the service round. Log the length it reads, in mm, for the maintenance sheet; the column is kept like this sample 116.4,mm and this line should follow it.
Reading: 17.3,mm
